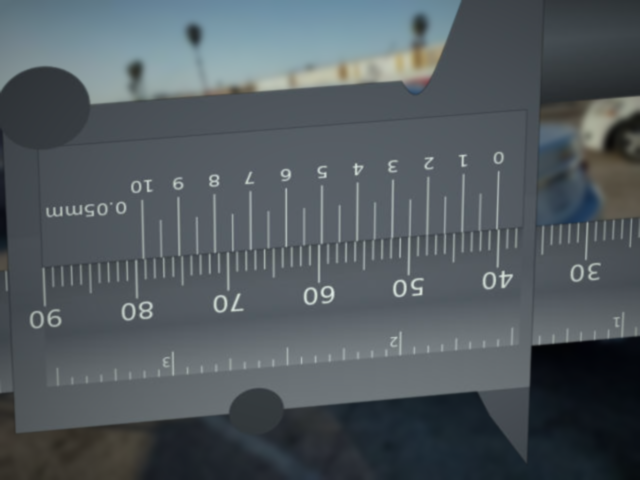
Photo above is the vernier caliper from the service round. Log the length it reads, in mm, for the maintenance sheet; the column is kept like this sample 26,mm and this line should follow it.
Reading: 40.2,mm
